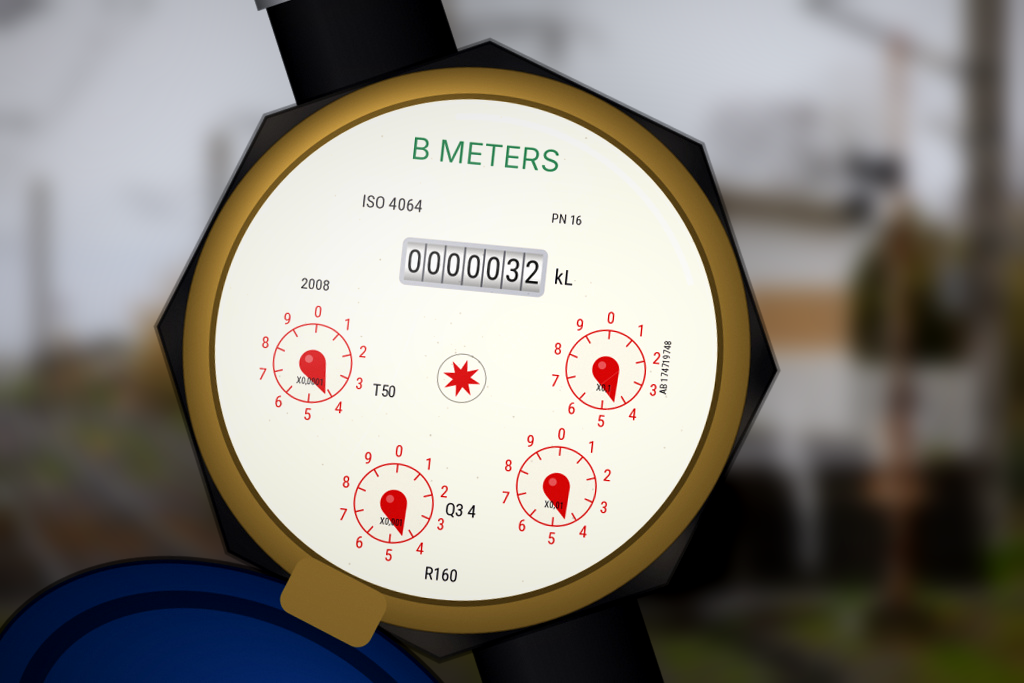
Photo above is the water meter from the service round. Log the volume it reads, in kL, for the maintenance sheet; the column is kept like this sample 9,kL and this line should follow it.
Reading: 32.4444,kL
